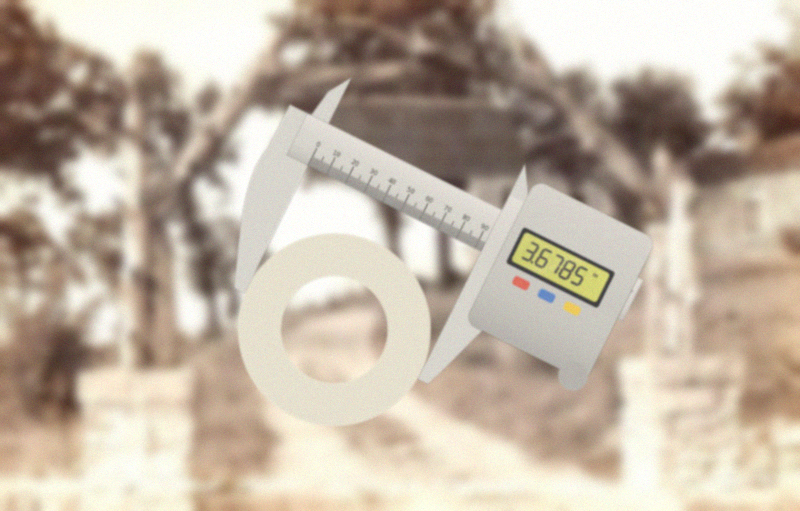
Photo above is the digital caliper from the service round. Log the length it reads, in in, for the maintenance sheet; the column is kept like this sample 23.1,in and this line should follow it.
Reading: 3.6785,in
